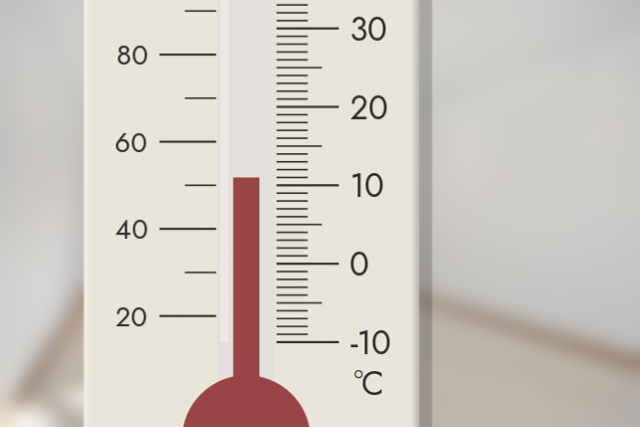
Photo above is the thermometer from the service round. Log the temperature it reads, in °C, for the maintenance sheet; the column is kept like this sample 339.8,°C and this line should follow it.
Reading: 11,°C
